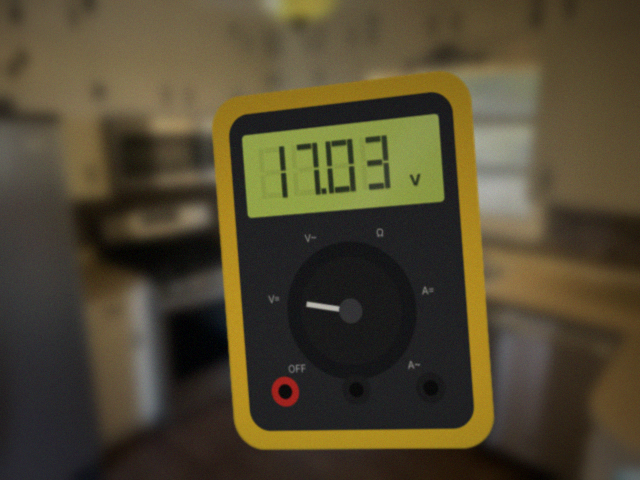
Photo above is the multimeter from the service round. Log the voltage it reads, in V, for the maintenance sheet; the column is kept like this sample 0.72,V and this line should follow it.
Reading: 17.03,V
